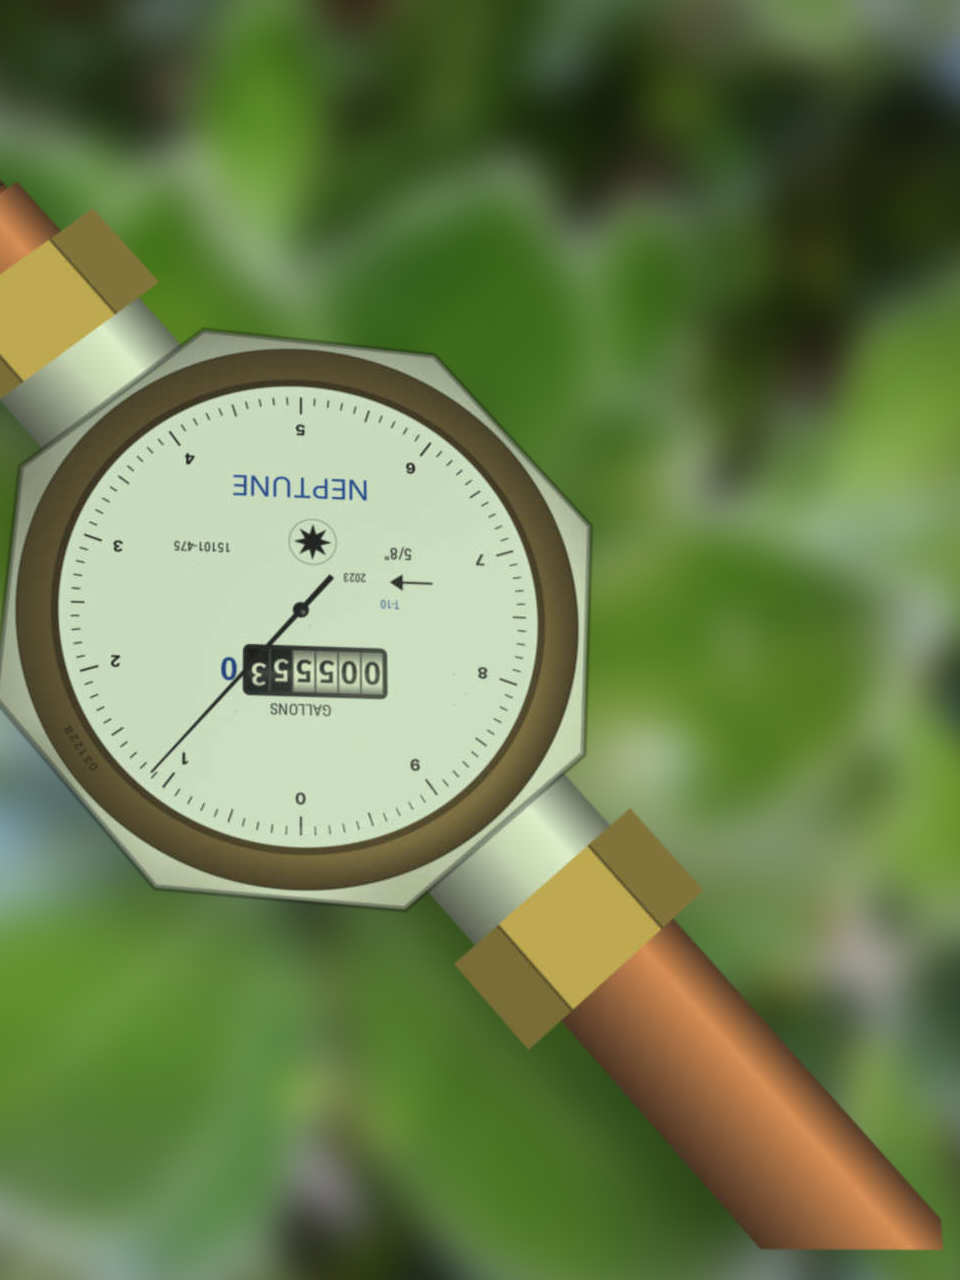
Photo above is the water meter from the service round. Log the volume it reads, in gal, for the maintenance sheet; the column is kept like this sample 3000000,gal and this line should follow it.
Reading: 55531.1,gal
